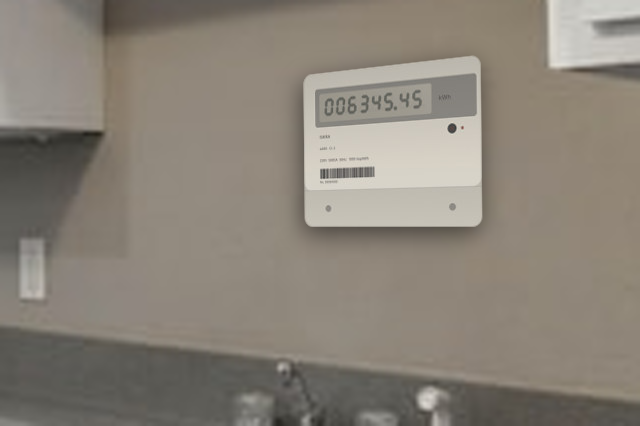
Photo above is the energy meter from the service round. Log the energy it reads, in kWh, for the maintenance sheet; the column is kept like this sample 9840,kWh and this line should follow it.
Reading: 6345.45,kWh
